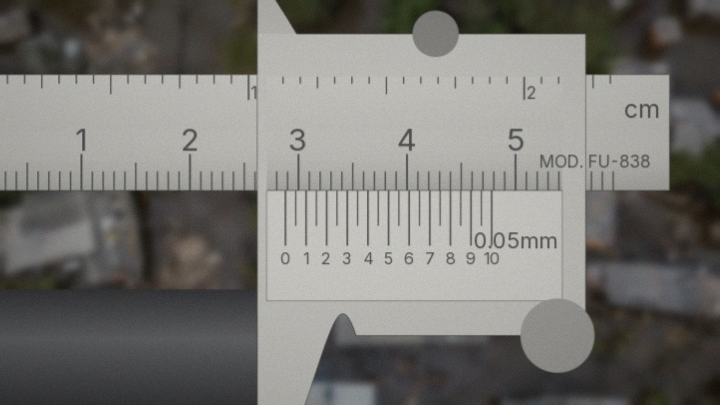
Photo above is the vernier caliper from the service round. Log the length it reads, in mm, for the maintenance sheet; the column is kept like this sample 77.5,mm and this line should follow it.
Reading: 28.8,mm
